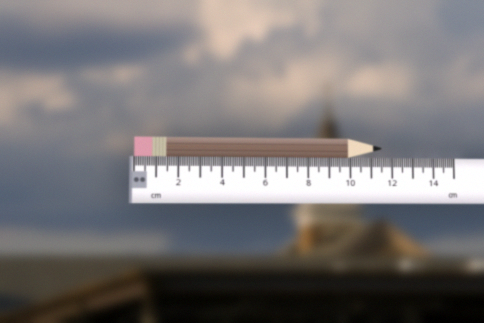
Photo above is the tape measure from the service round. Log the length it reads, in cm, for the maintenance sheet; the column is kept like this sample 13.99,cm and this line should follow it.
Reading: 11.5,cm
